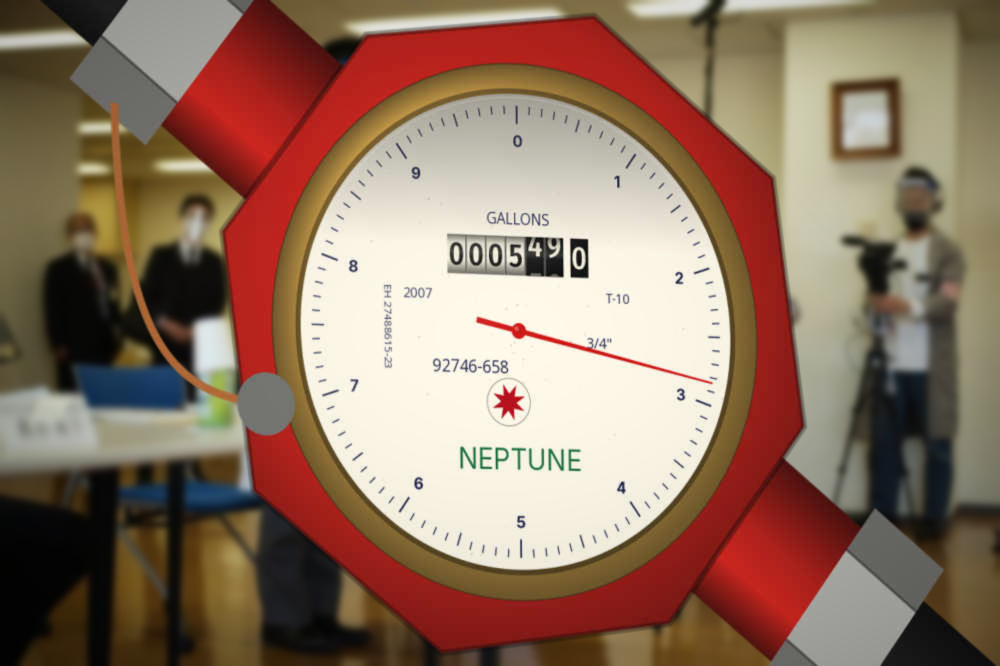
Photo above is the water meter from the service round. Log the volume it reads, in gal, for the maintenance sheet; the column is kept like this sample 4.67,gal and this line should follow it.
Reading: 5492.8,gal
